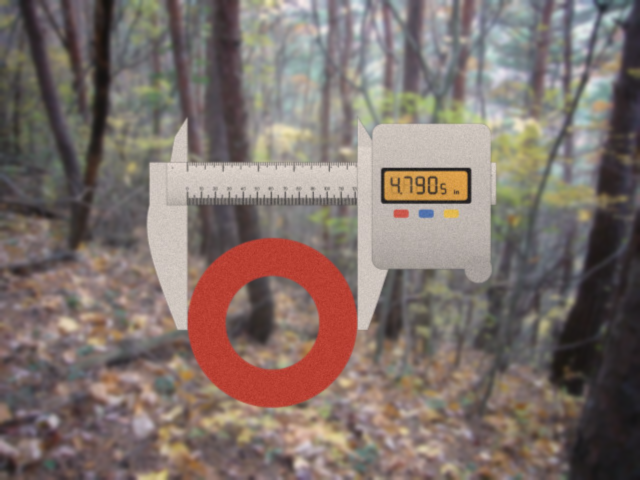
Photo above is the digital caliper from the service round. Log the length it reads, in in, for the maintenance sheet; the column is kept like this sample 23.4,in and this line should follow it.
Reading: 4.7905,in
